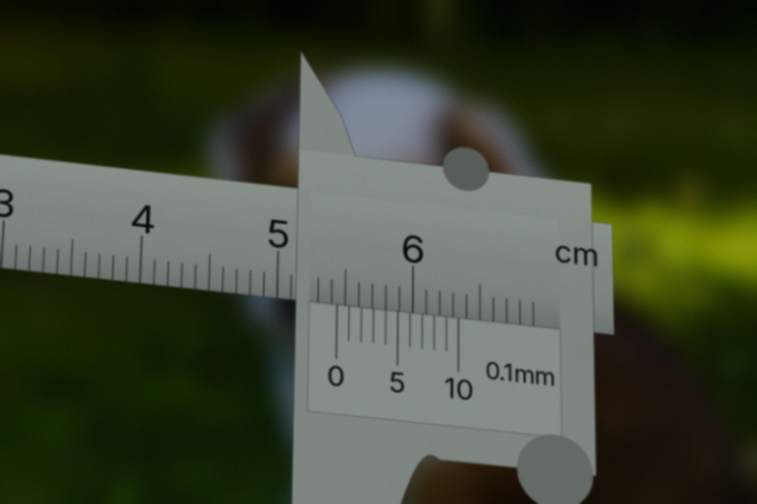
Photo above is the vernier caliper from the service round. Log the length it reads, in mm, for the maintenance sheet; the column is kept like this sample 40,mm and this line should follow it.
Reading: 54.4,mm
